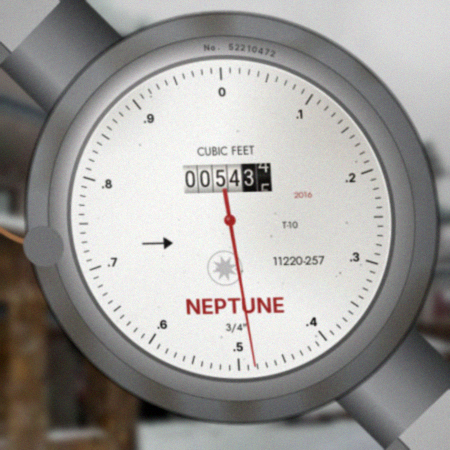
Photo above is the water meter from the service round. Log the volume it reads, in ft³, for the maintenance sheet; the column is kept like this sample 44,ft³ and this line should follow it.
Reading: 5434.48,ft³
